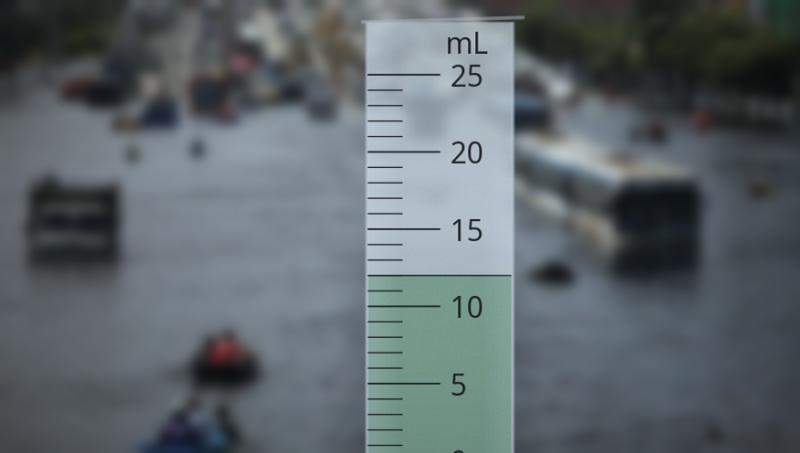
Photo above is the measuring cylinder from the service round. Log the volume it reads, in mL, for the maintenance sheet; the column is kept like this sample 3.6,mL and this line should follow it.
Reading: 12,mL
